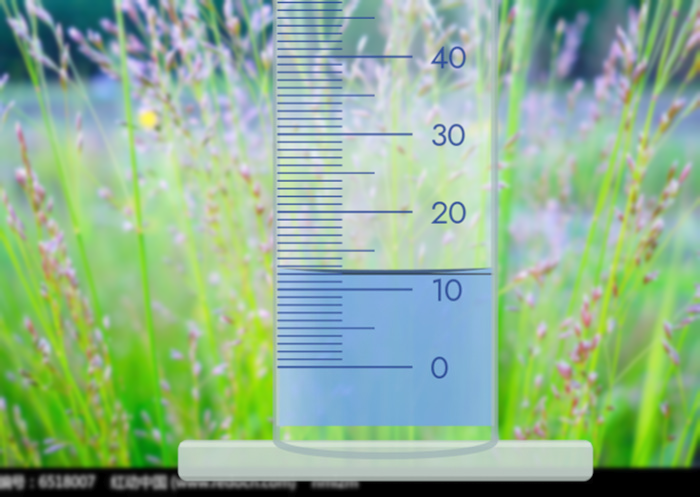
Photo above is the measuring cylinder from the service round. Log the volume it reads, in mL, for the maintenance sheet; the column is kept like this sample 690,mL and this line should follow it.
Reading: 12,mL
